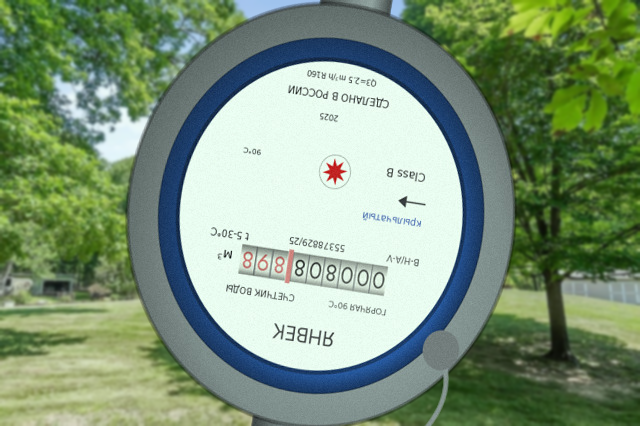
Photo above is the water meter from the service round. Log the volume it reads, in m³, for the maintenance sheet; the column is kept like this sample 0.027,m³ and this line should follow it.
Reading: 808.898,m³
